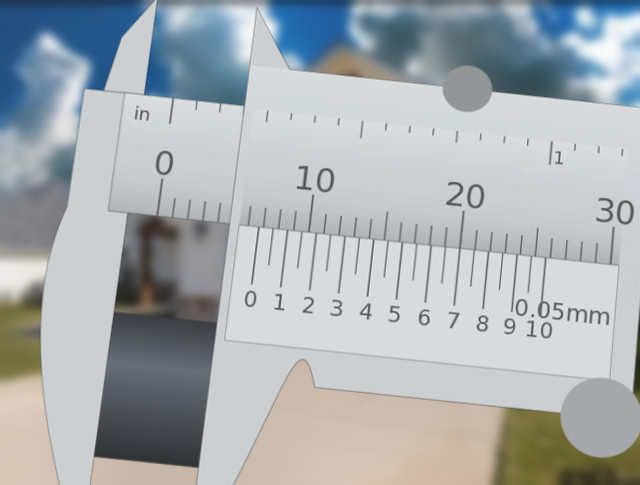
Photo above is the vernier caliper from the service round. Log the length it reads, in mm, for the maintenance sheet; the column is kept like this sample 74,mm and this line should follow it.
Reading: 6.7,mm
